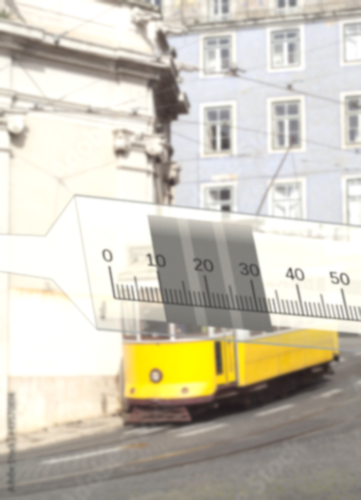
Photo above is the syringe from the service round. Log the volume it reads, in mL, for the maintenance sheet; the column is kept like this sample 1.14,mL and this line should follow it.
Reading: 10,mL
